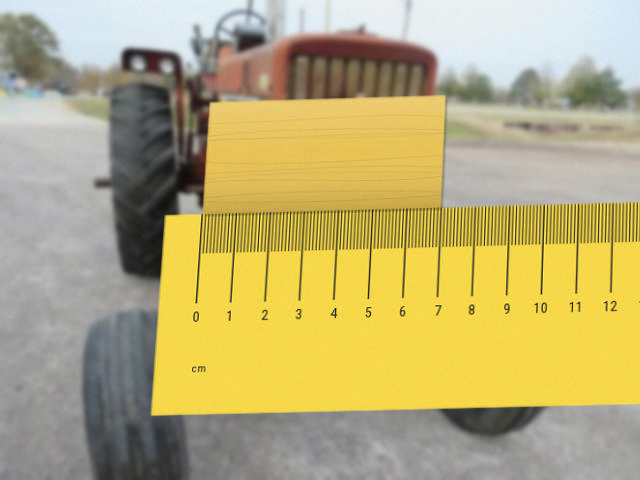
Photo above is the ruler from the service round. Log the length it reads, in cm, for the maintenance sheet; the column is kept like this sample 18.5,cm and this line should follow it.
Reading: 7,cm
